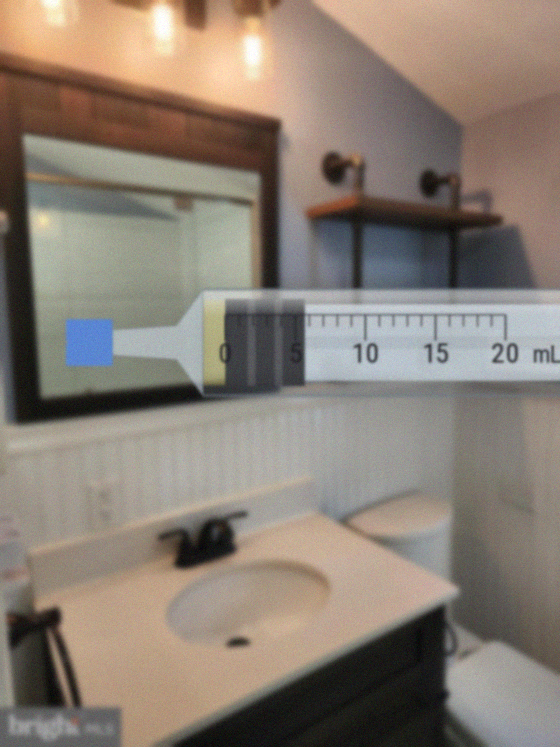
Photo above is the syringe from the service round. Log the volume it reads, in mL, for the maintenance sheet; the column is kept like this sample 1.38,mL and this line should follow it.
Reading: 0,mL
